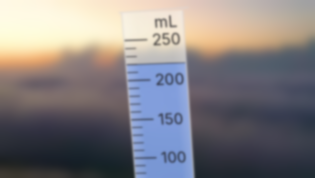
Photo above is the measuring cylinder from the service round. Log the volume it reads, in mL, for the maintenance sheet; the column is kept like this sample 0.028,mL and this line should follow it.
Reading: 220,mL
